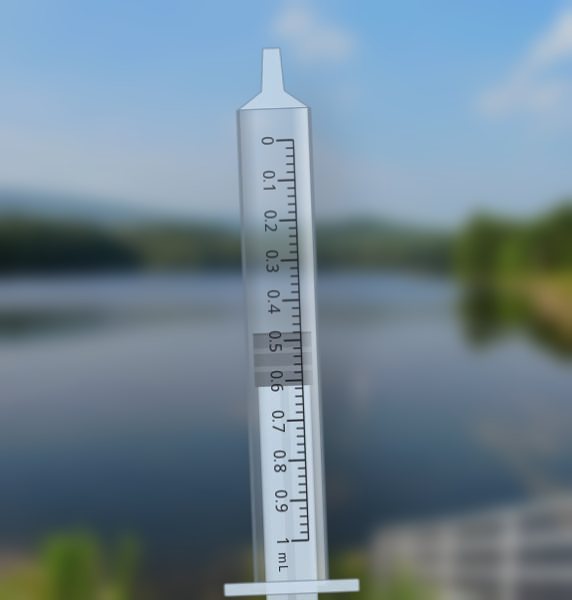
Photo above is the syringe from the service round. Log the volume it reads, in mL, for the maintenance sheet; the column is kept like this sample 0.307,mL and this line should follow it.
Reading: 0.48,mL
